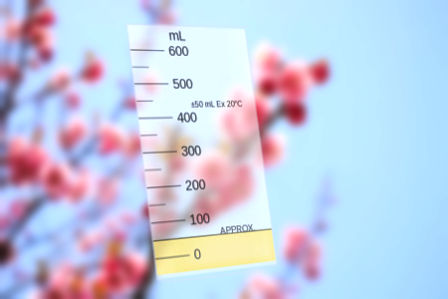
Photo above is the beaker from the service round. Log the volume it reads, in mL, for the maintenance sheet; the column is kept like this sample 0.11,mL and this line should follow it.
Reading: 50,mL
